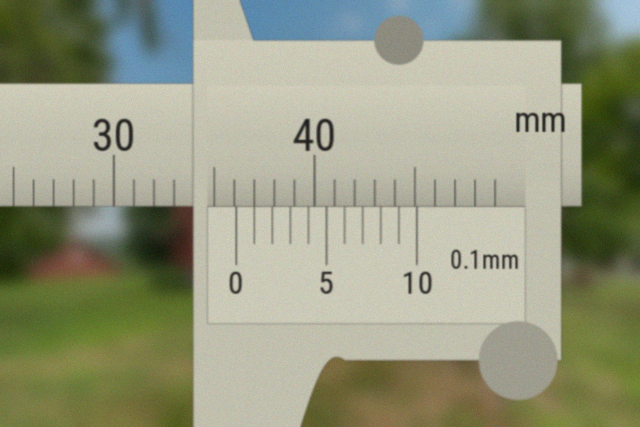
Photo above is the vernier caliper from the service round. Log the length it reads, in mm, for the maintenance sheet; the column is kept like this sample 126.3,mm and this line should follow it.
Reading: 36.1,mm
